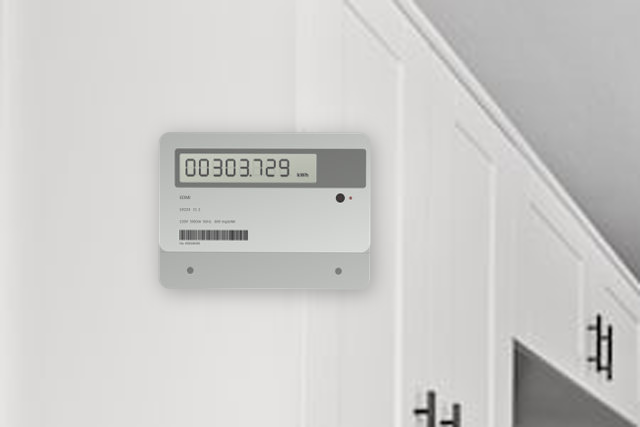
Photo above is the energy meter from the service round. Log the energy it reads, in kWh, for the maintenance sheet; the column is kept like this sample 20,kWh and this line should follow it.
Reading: 303.729,kWh
